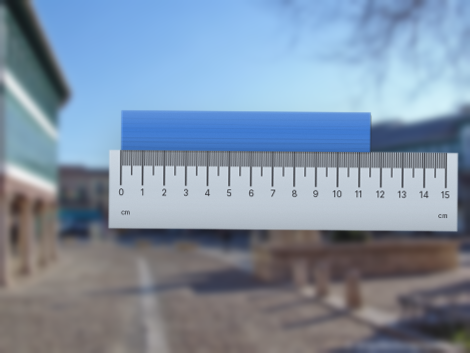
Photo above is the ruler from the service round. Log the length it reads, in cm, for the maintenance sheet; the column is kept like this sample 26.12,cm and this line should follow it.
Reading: 11.5,cm
